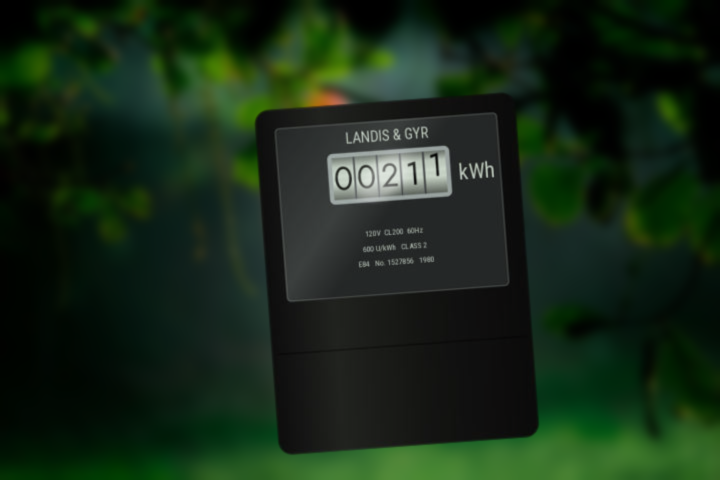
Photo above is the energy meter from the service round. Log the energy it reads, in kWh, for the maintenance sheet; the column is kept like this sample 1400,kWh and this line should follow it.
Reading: 211,kWh
